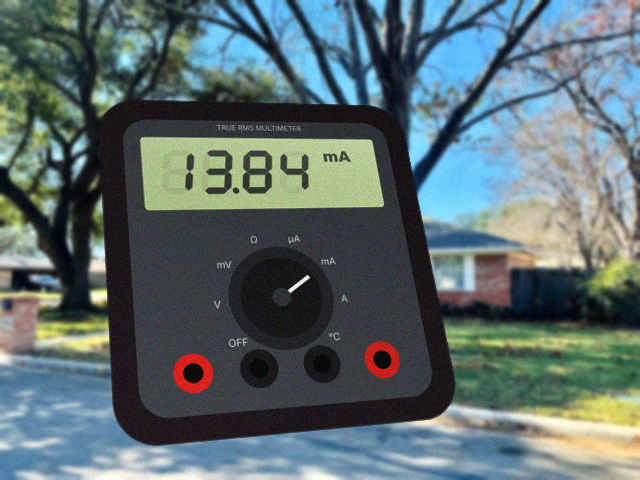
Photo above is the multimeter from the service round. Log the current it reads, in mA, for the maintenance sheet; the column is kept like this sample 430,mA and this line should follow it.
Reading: 13.84,mA
